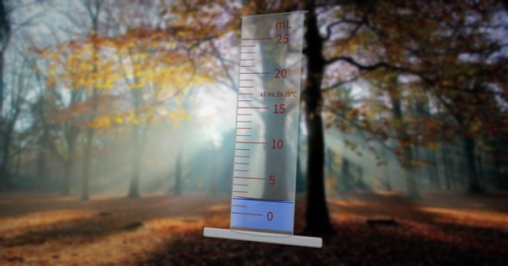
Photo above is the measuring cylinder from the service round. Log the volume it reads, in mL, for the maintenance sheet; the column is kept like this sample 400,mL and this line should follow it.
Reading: 2,mL
